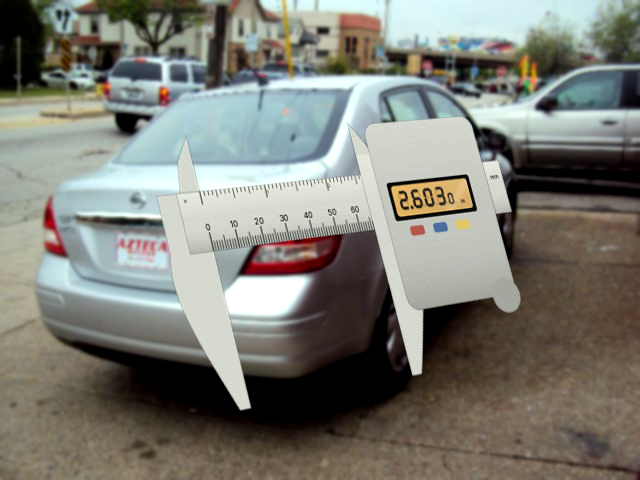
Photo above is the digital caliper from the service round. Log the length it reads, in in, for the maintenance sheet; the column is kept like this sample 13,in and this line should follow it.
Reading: 2.6030,in
